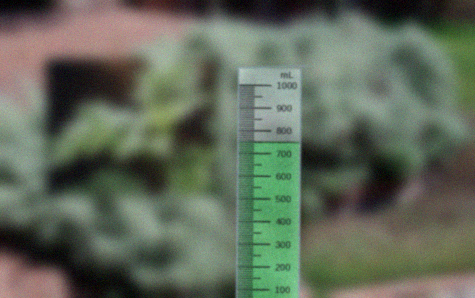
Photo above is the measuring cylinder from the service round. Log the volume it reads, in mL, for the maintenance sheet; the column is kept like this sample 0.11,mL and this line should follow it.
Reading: 750,mL
